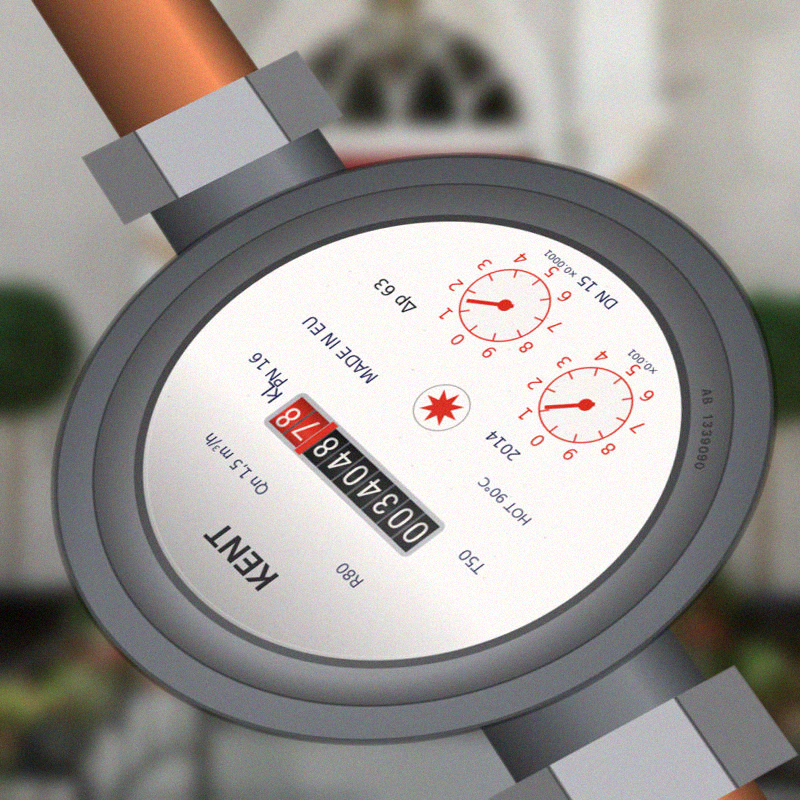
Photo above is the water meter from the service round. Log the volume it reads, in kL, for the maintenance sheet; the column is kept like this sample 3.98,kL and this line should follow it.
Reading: 34048.7811,kL
